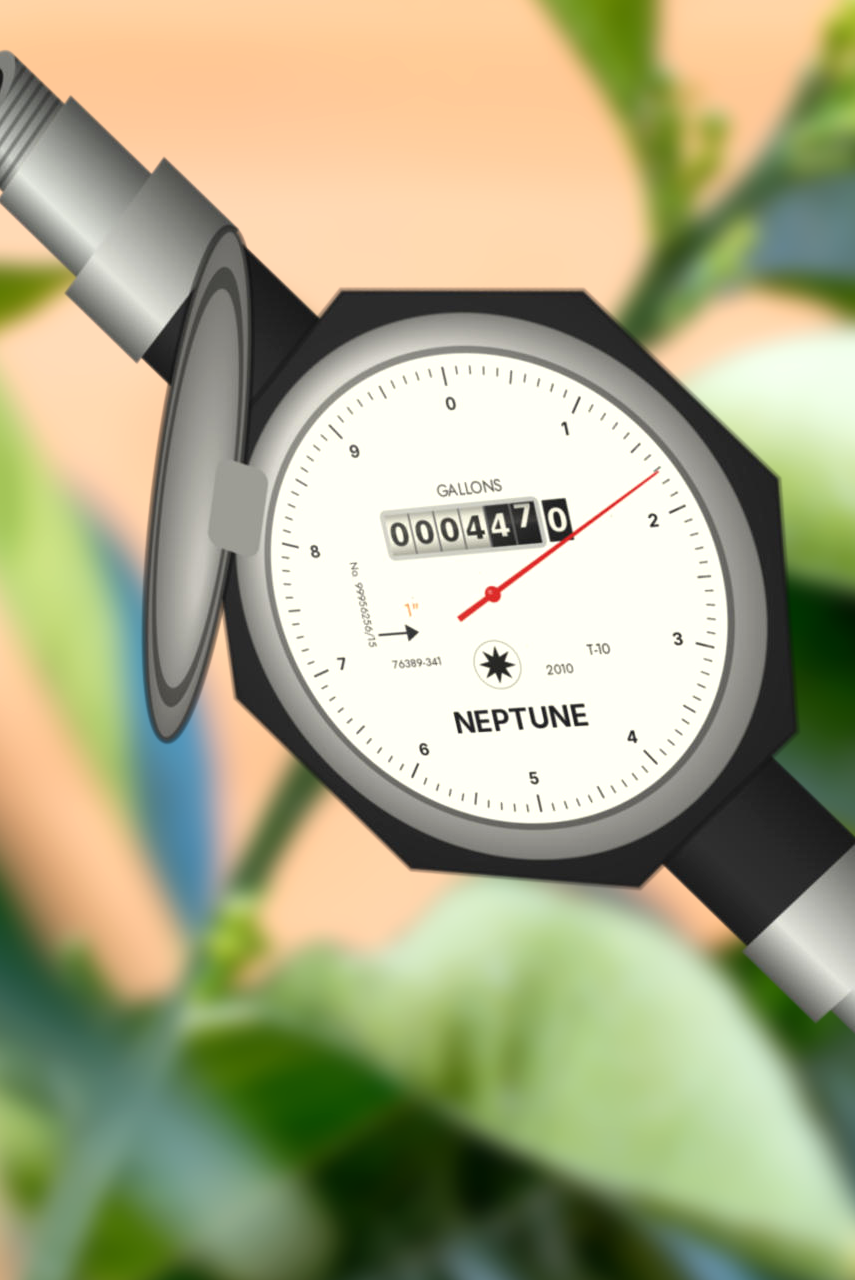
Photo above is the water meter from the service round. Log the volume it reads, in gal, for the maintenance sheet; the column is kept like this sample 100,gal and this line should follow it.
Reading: 4471.7,gal
